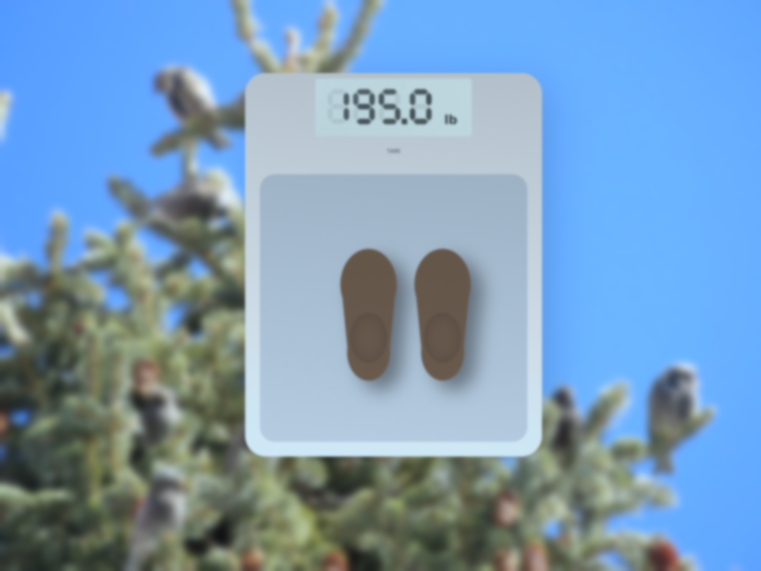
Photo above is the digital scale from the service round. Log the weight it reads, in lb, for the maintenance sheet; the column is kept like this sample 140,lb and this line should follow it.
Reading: 195.0,lb
